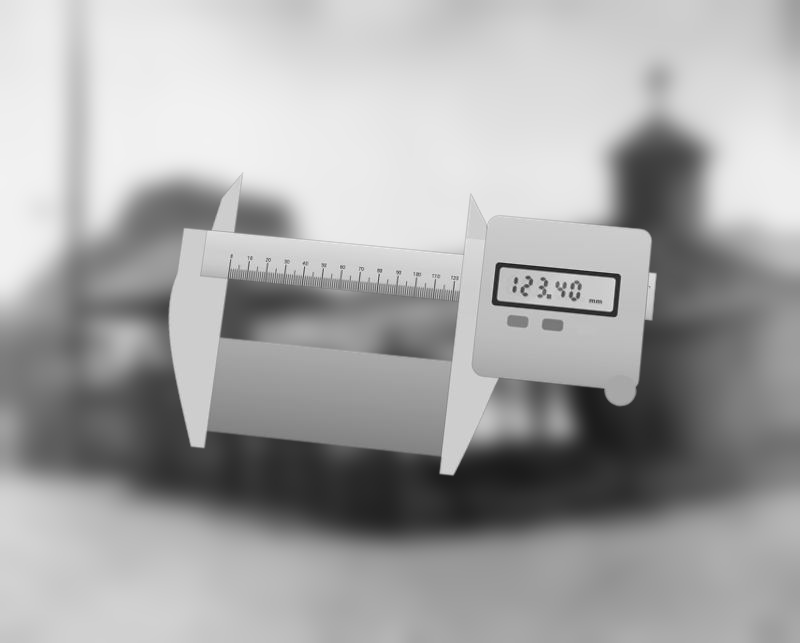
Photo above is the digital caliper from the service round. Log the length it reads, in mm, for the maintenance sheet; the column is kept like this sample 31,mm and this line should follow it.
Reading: 123.40,mm
